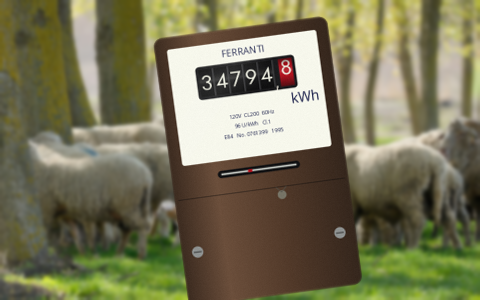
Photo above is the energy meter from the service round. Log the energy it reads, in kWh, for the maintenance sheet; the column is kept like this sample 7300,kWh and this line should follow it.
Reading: 34794.8,kWh
